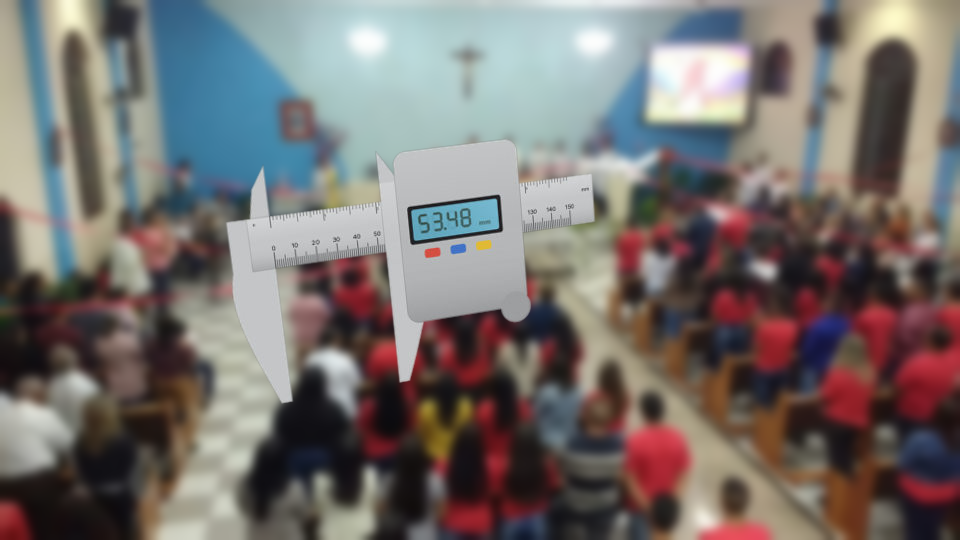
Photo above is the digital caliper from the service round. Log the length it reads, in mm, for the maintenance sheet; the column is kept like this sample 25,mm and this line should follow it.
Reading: 53.48,mm
